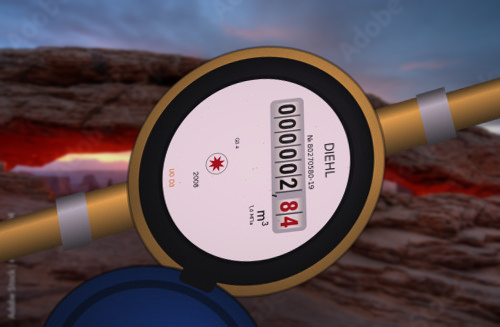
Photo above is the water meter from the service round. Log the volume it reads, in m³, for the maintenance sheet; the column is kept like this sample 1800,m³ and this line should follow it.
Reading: 2.84,m³
